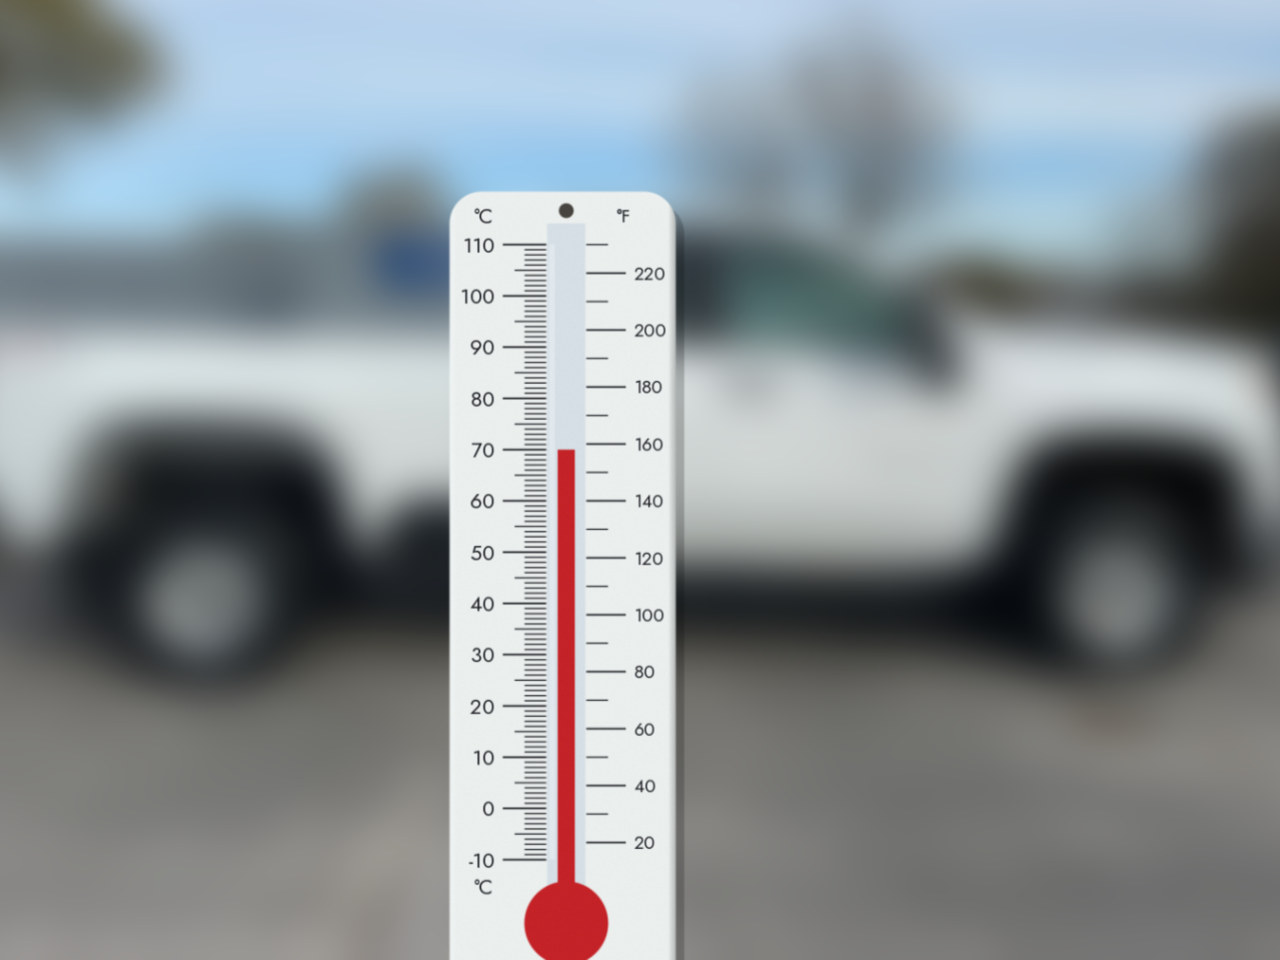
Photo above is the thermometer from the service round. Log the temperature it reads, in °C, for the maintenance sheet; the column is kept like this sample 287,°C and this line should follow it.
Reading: 70,°C
